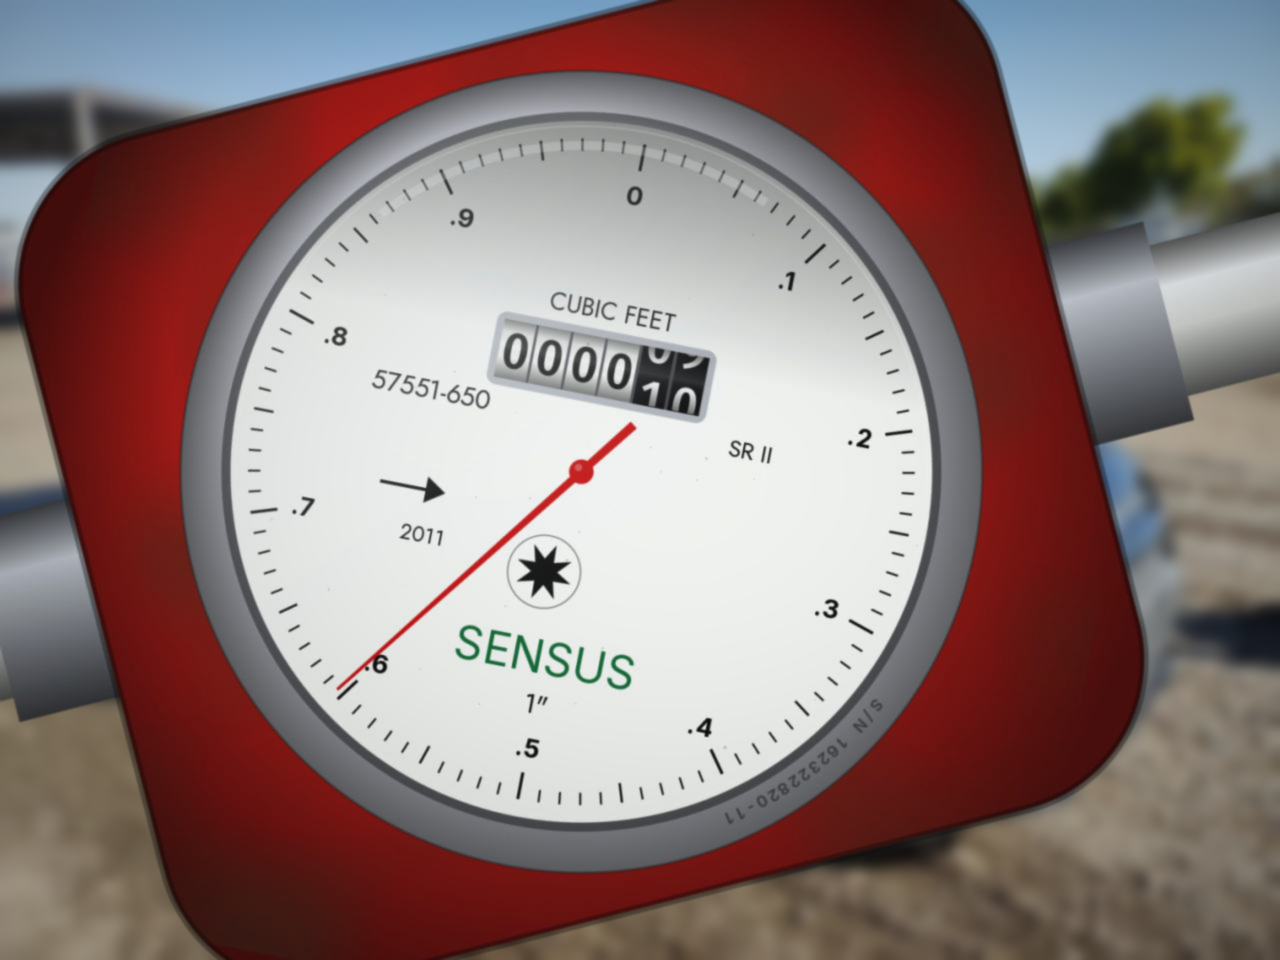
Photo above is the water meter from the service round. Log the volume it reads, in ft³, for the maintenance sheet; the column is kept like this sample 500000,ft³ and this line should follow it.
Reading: 9.60,ft³
